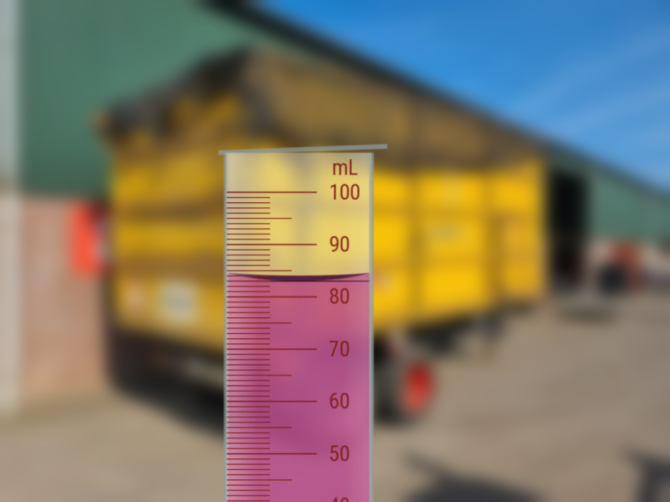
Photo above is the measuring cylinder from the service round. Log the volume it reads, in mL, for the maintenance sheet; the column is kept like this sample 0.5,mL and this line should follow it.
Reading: 83,mL
